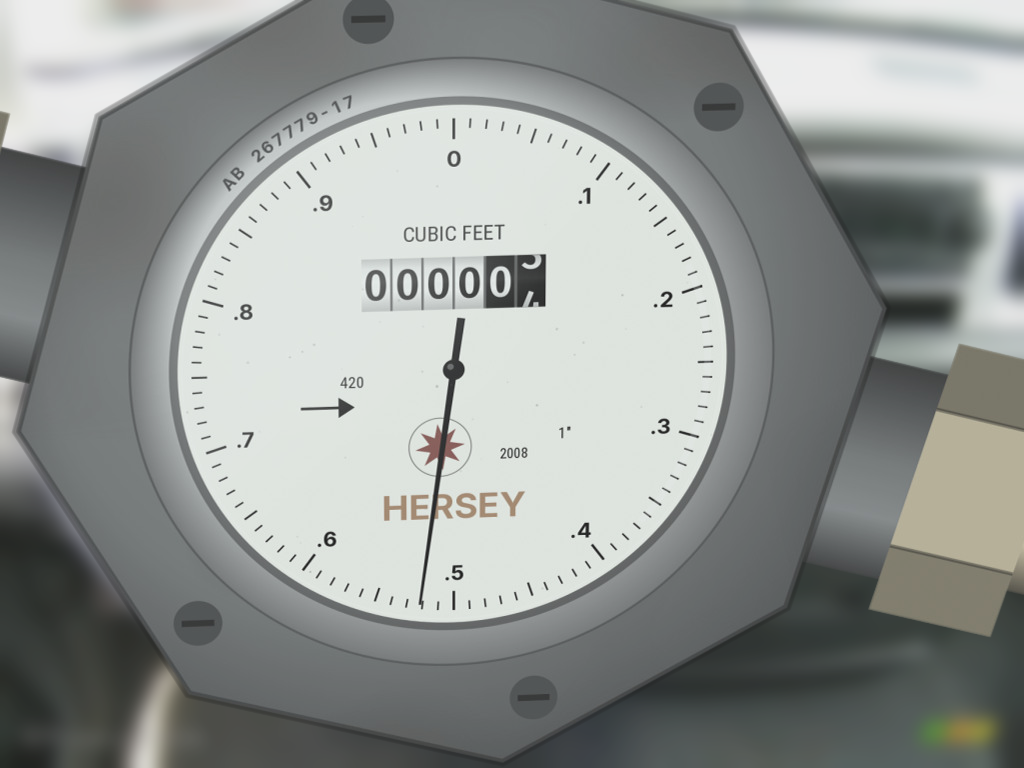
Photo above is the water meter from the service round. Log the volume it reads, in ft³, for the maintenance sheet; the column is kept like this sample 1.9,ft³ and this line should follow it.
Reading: 3.52,ft³
